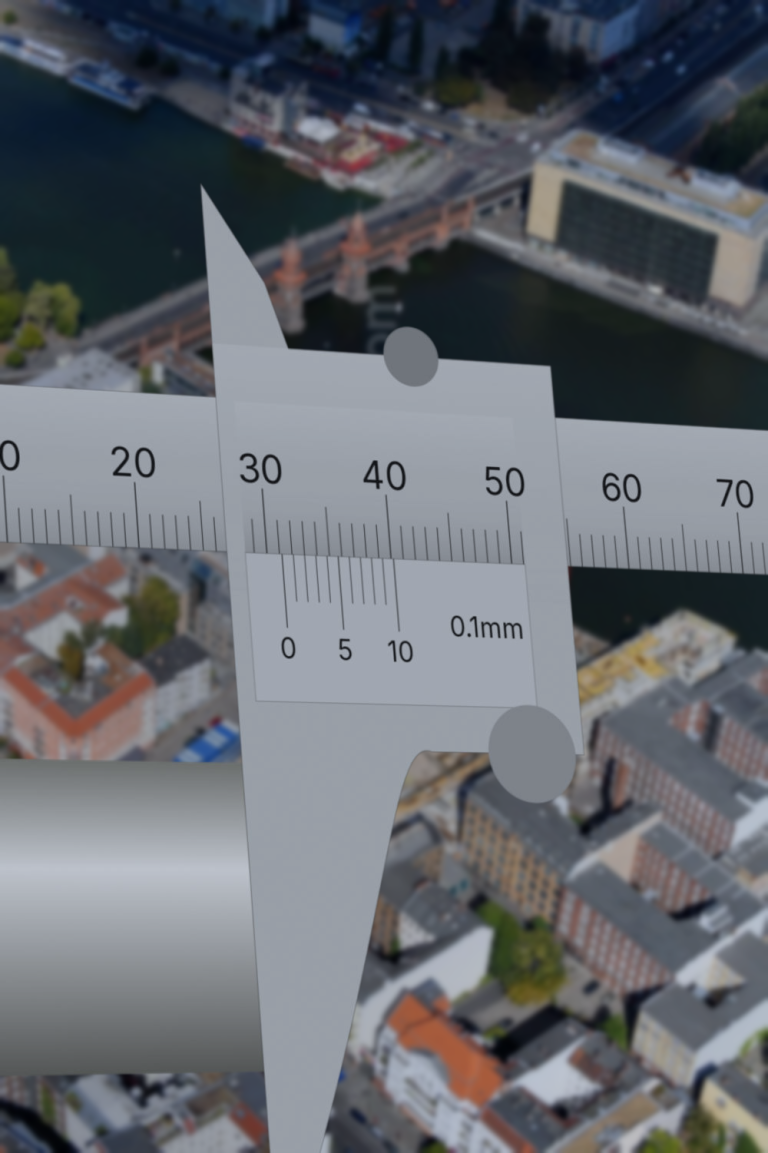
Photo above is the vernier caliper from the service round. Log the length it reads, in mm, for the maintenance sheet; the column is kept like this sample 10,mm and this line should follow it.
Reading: 31.2,mm
